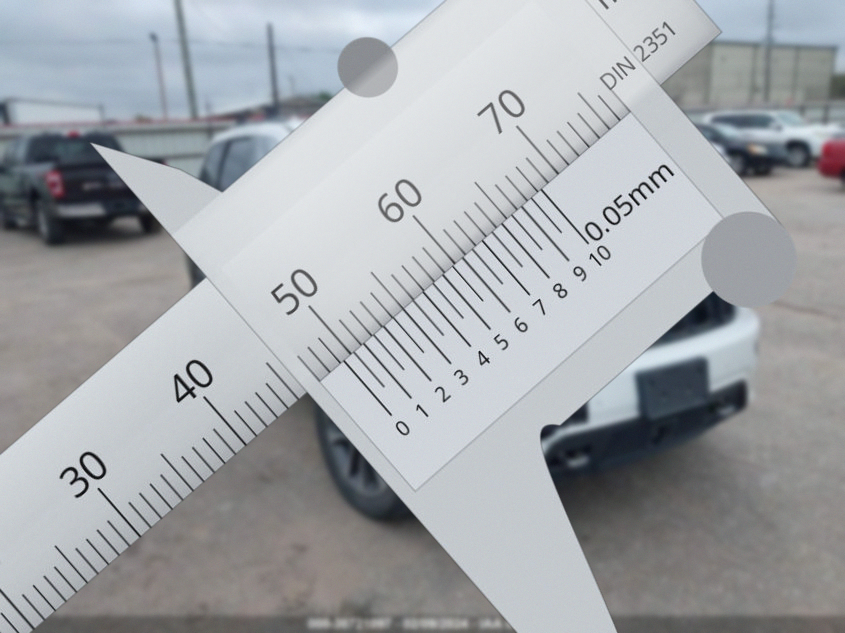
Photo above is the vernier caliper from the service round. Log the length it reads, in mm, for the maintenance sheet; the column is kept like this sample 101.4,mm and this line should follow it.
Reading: 49.3,mm
